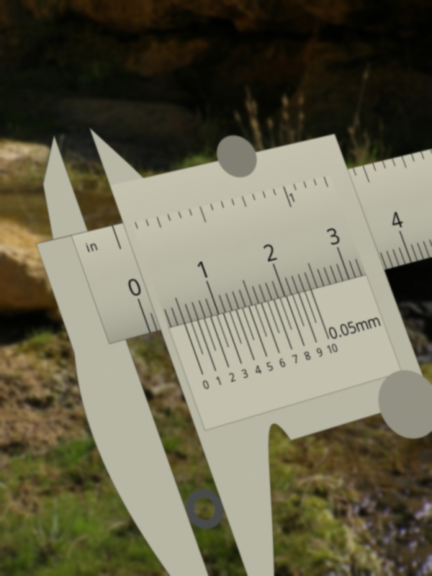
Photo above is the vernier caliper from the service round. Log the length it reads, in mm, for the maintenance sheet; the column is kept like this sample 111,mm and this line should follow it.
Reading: 5.0,mm
